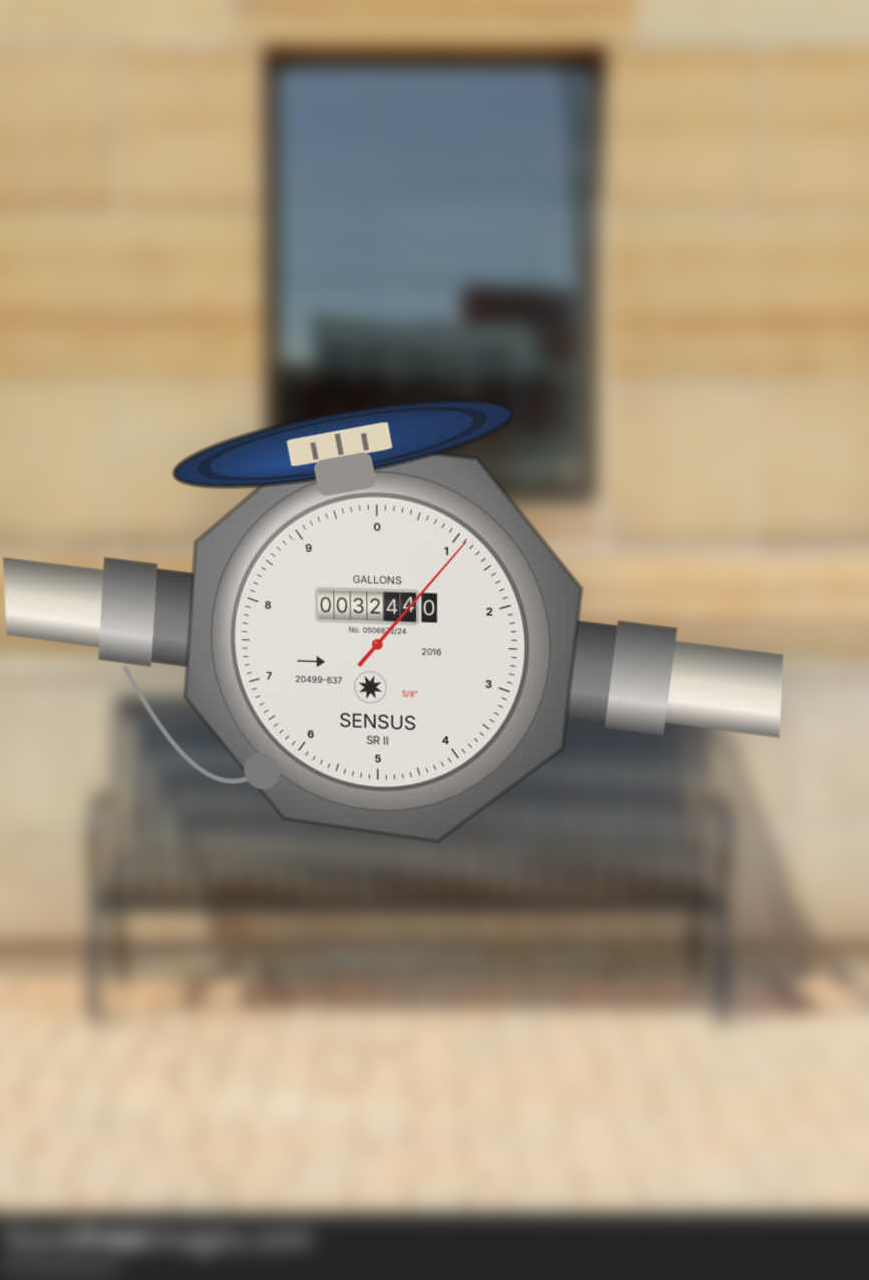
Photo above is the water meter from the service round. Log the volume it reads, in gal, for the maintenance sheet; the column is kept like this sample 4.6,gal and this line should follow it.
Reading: 32441.1,gal
